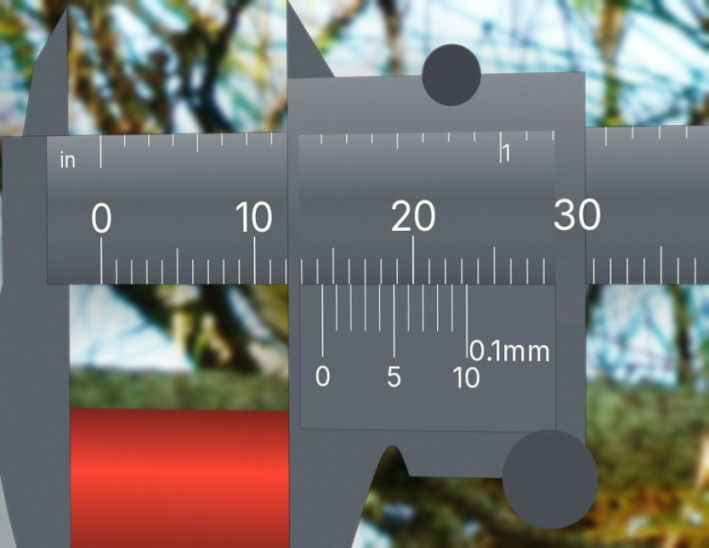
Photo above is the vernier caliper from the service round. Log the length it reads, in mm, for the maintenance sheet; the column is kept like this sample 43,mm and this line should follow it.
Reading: 14.3,mm
